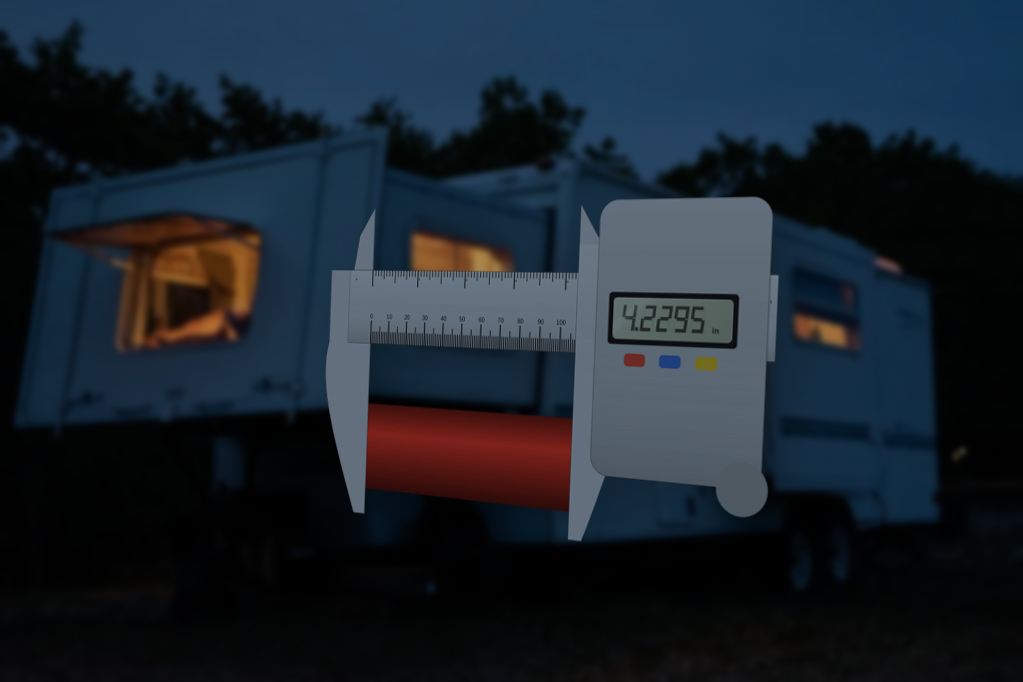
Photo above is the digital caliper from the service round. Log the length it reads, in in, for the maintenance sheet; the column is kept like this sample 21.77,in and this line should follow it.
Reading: 4.2295,in
